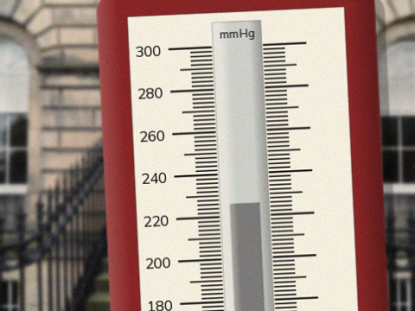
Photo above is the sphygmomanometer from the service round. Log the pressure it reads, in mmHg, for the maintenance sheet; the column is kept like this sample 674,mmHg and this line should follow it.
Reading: 226,mmHg
